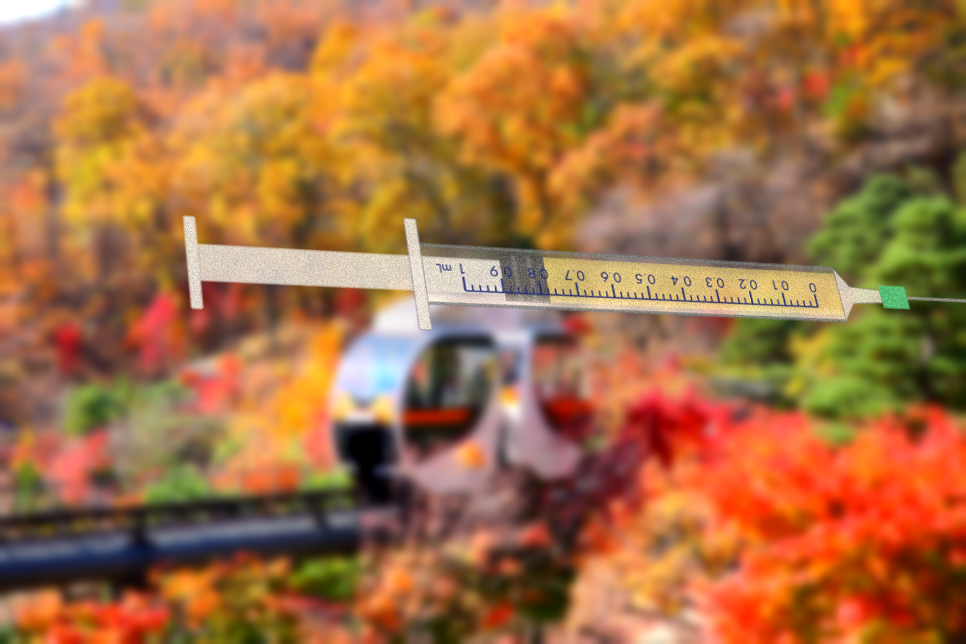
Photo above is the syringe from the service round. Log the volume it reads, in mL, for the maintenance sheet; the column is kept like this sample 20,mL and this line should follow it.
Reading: 0.78,mL
